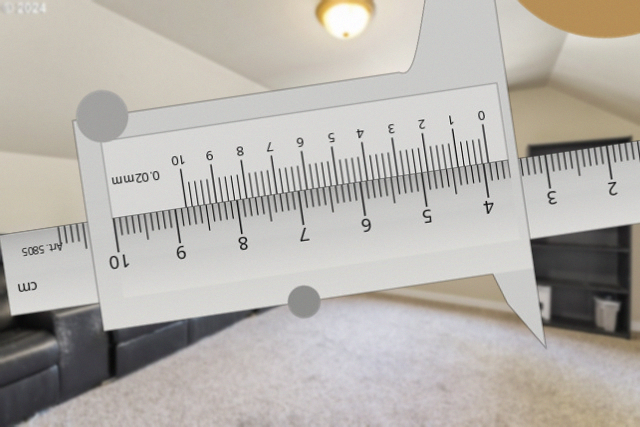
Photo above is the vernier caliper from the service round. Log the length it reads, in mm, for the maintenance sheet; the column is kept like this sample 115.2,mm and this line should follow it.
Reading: 39.2,mm
